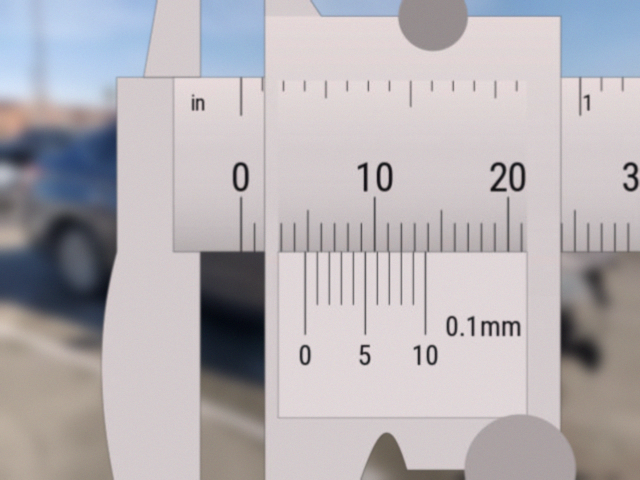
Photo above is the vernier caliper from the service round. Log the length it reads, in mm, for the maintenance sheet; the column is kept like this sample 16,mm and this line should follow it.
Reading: 4.8,mm
